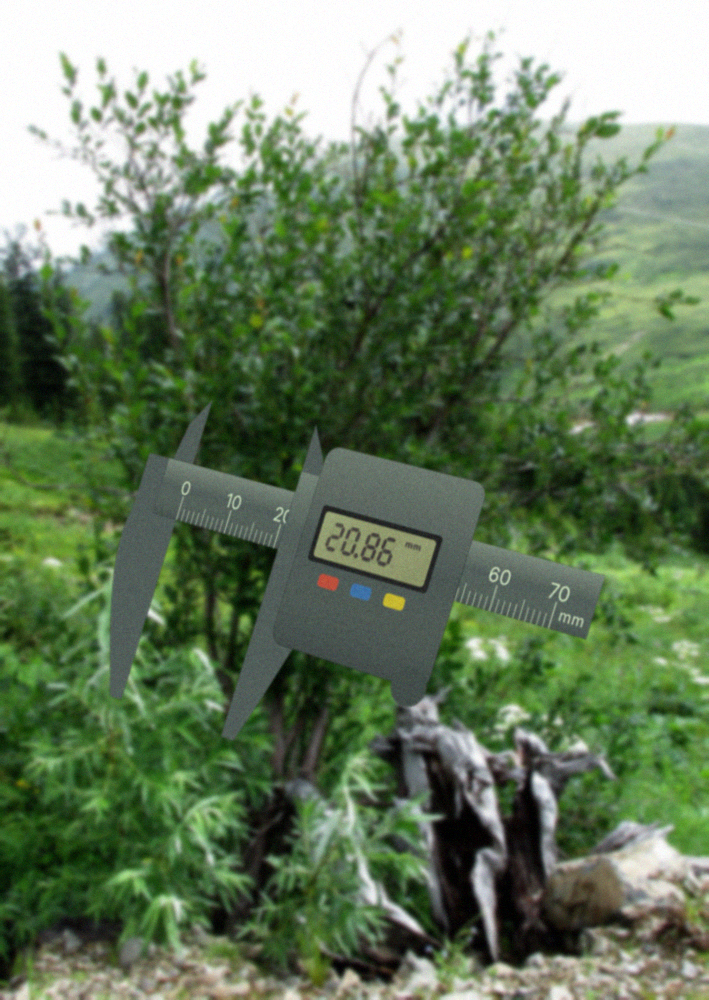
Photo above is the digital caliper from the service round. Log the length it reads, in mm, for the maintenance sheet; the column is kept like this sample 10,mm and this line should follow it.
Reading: 20.86,mm
